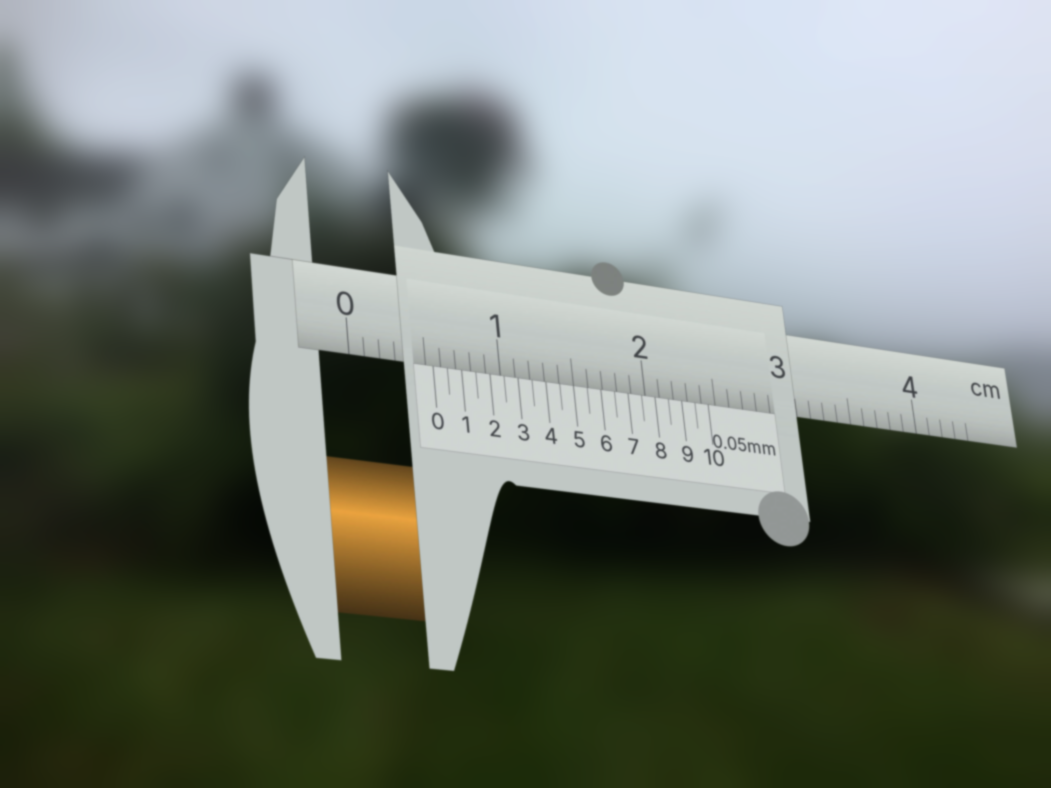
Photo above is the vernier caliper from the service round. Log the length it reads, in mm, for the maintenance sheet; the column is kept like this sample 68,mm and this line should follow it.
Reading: 5.5,mm
